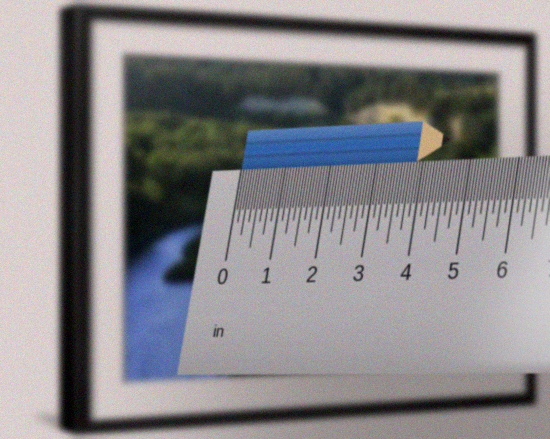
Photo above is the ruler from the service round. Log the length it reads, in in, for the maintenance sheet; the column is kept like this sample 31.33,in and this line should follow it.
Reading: 4.5,in
